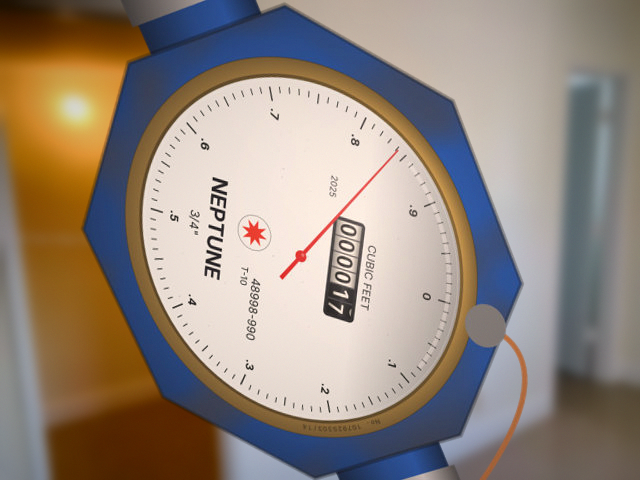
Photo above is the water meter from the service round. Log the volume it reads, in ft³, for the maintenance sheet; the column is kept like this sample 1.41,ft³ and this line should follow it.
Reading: 16.84,ft³
